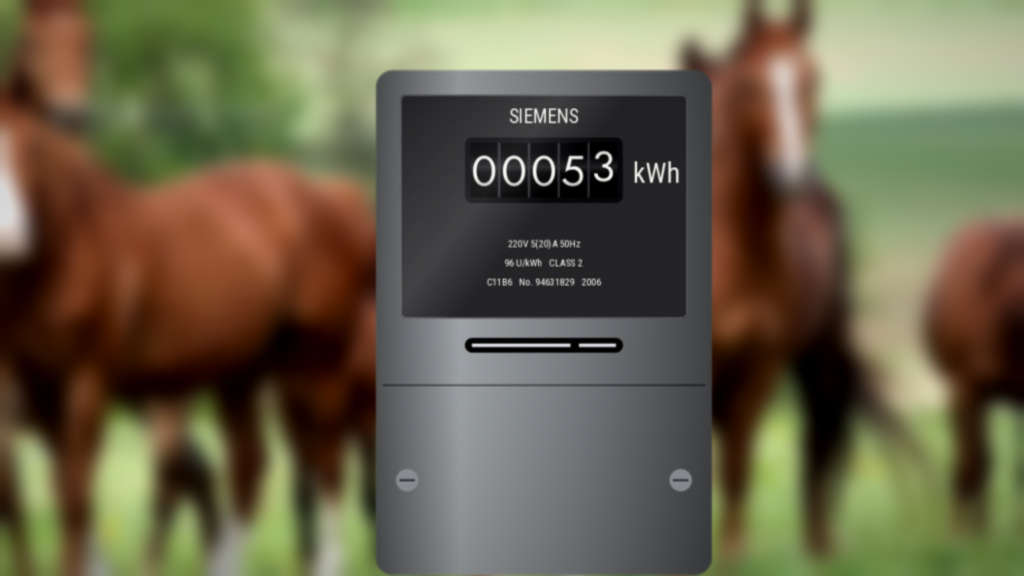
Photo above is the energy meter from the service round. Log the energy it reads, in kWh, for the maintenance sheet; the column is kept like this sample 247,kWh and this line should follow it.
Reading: 53,kWh
